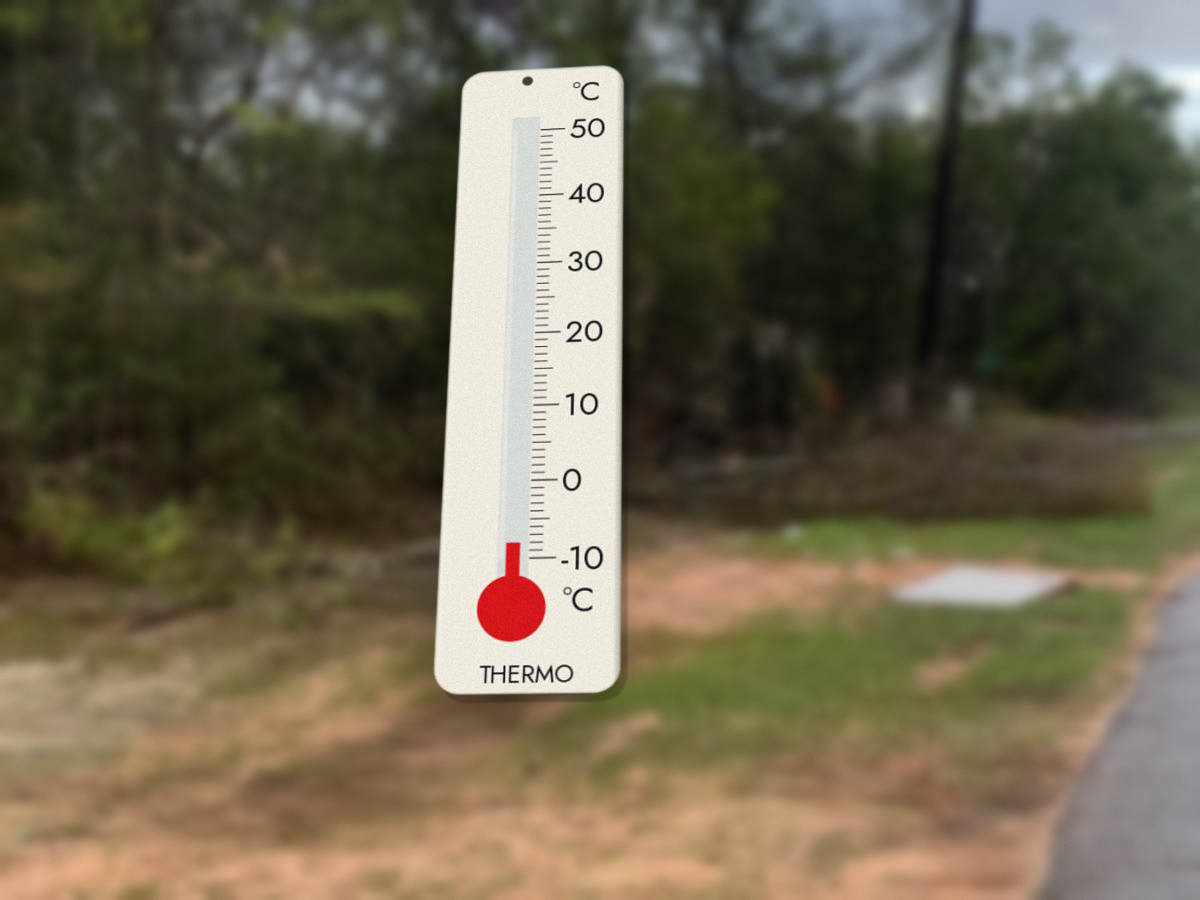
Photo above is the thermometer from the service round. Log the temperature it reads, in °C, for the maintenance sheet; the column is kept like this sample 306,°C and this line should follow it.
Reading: -8,°C
